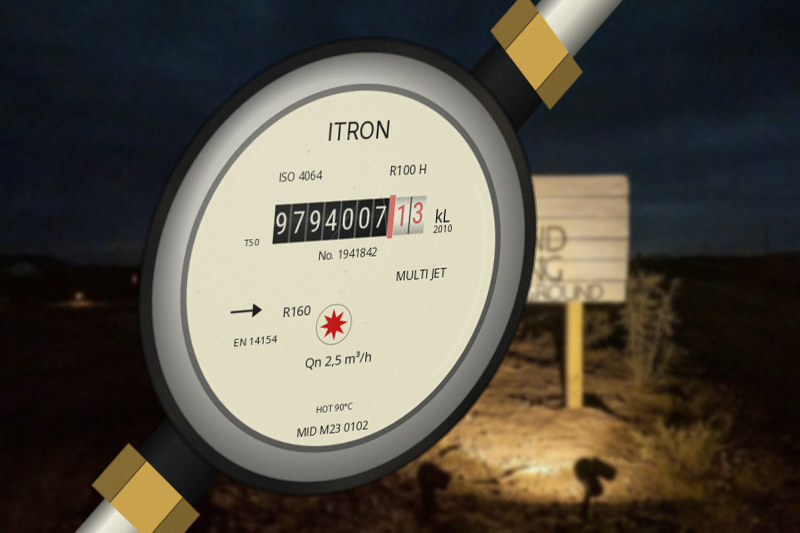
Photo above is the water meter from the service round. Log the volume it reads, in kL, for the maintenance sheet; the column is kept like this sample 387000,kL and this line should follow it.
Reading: 9794007.13,kL
